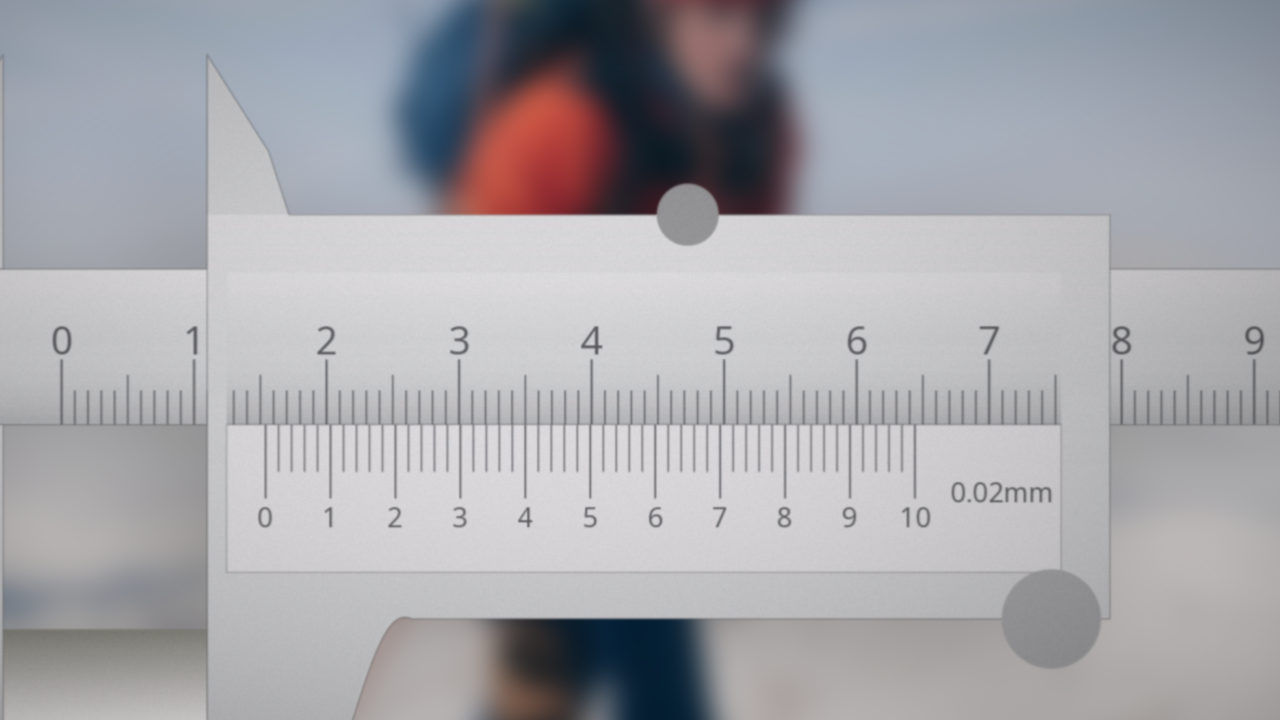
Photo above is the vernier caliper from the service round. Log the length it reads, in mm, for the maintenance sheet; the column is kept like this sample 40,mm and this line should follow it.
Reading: 15.4,mm
